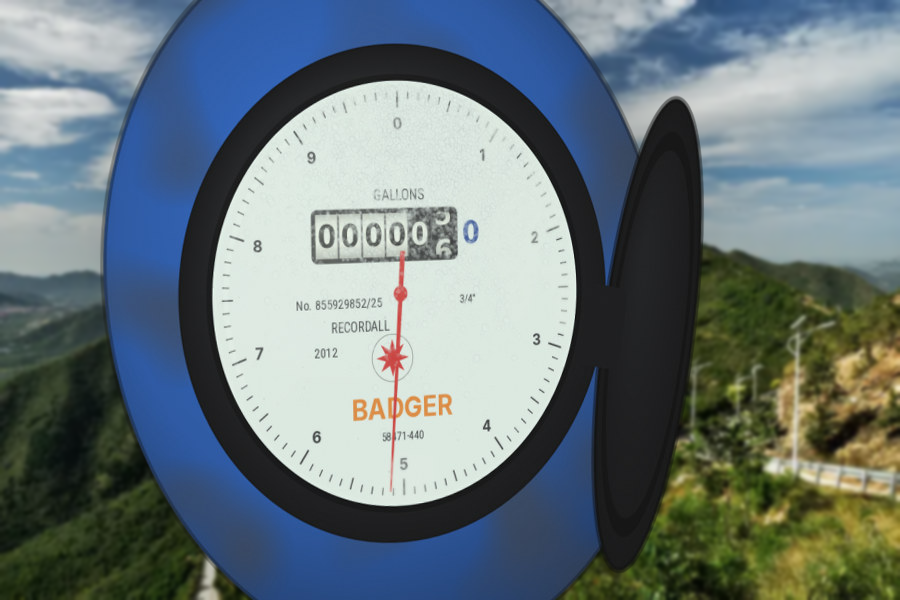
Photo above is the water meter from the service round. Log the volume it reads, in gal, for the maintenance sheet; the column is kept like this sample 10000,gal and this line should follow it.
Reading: 55.1,gal
